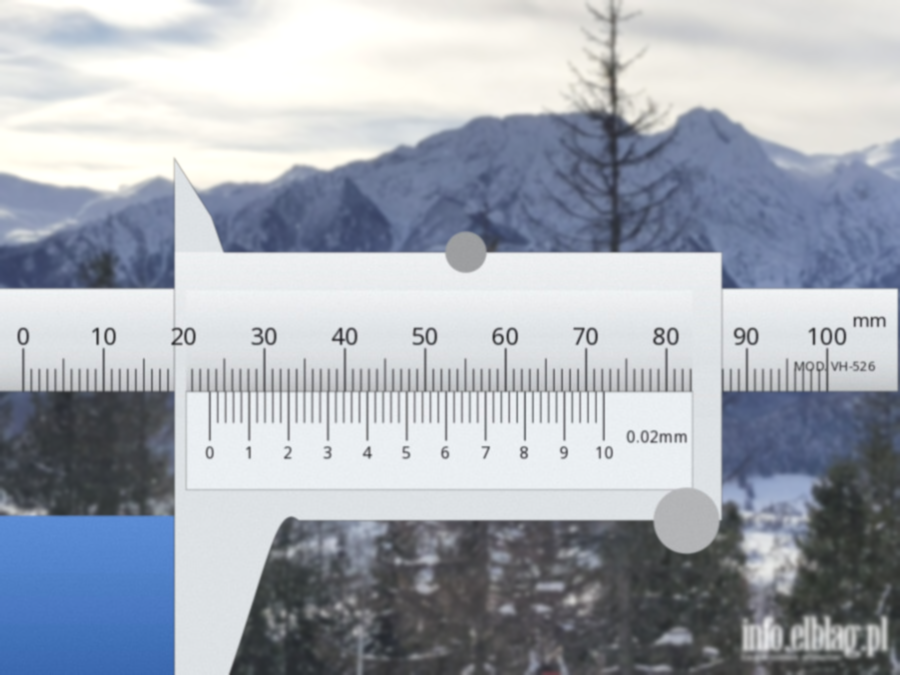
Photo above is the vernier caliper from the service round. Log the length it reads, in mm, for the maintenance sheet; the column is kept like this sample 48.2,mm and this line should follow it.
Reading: 23.2,mm
